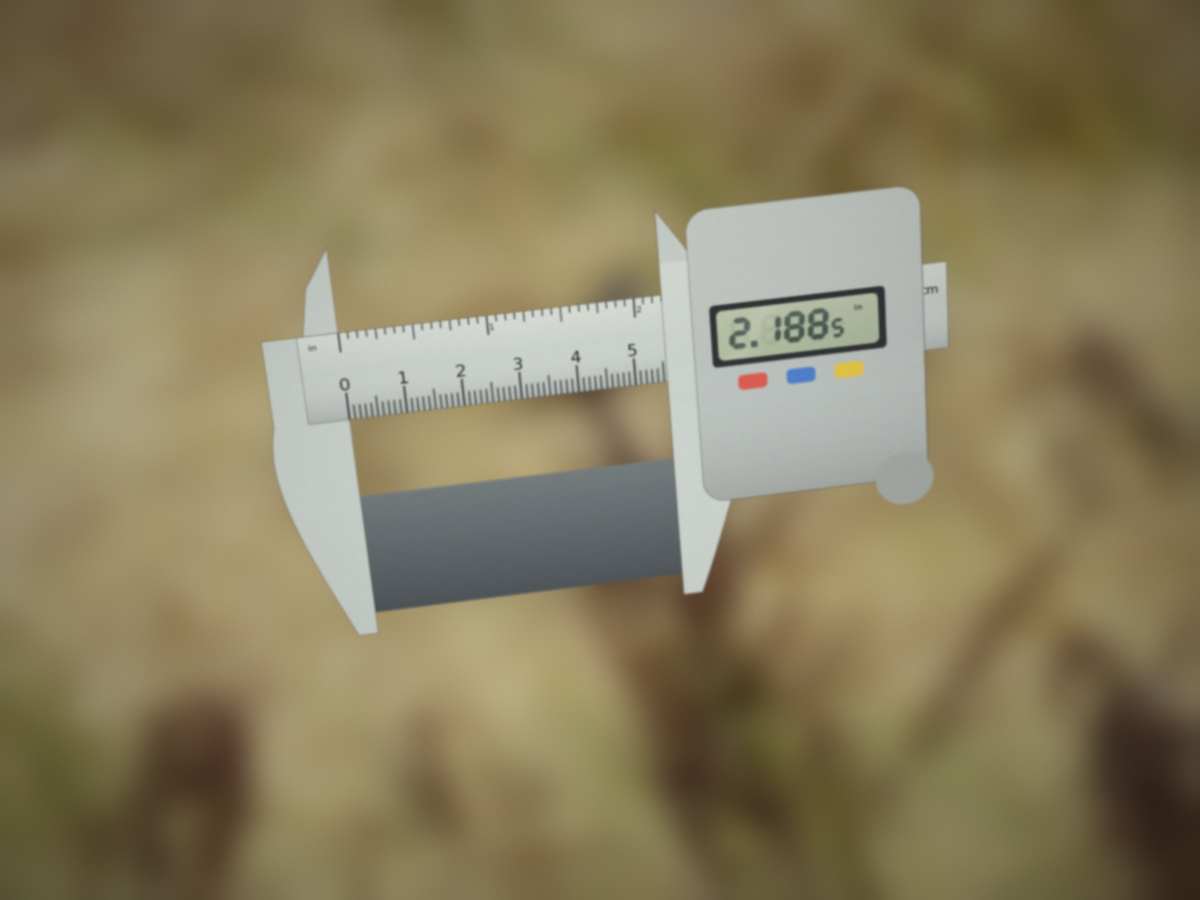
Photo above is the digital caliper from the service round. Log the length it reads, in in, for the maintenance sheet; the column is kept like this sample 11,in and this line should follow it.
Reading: 2.1885,in
